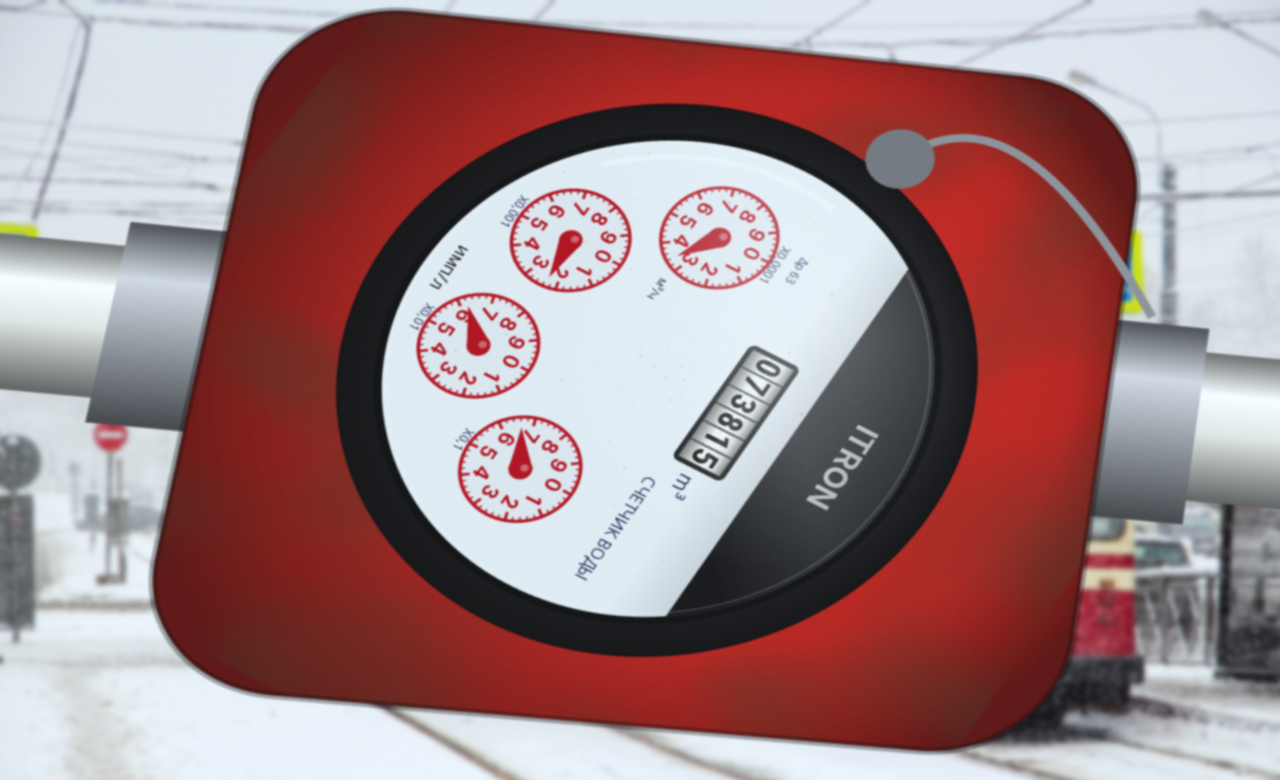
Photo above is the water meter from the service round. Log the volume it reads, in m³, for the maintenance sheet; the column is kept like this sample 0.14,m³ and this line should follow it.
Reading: 73815.6623,m³
